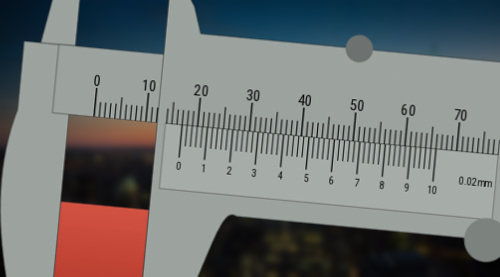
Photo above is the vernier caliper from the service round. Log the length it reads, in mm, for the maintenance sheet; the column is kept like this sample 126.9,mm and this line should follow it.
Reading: 17.0,mm
